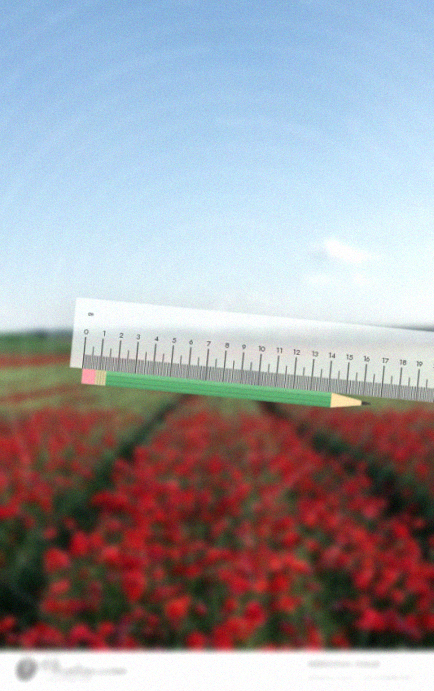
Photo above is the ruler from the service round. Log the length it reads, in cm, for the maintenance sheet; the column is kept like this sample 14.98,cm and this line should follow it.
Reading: 16.5,cm
